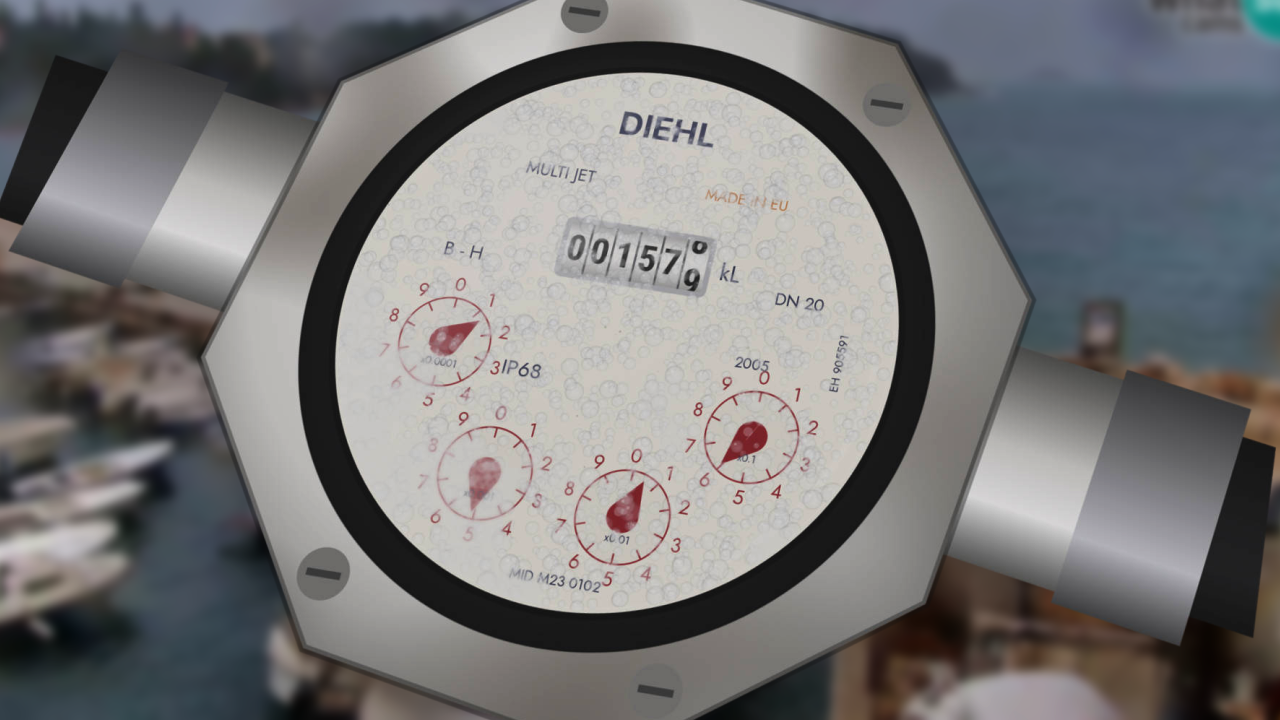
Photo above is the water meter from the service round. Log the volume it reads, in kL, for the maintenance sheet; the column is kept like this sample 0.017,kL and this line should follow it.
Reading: 1578.6051,kL
